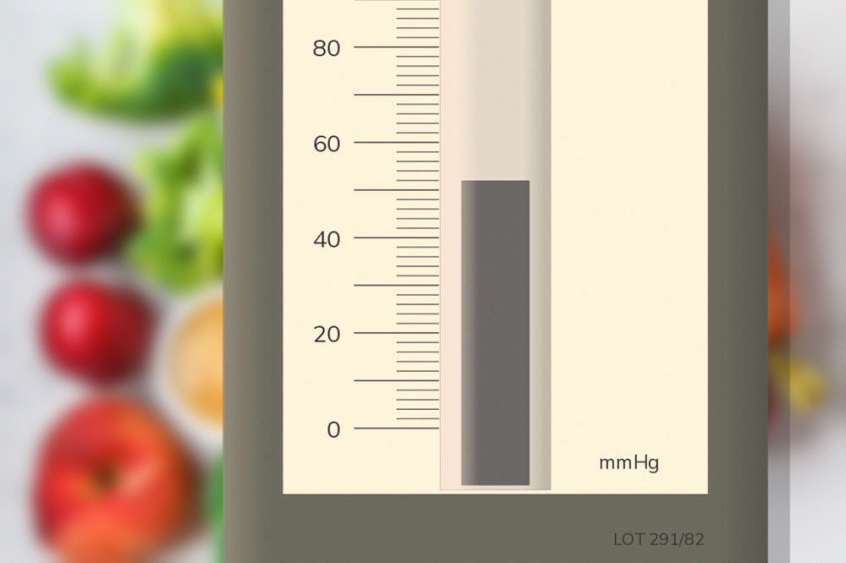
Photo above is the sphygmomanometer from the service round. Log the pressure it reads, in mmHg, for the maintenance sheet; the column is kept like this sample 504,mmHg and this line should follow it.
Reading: 52,mmHg
